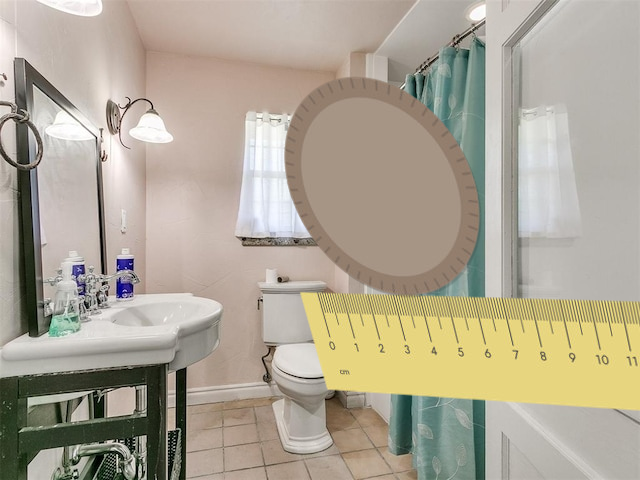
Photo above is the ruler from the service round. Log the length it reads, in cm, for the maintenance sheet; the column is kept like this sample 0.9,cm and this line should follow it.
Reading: 7,cm
